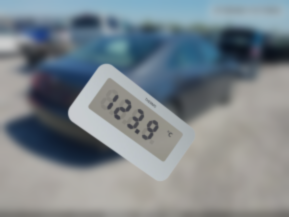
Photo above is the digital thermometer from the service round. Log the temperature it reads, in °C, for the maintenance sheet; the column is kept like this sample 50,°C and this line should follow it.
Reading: 123.9,°C
